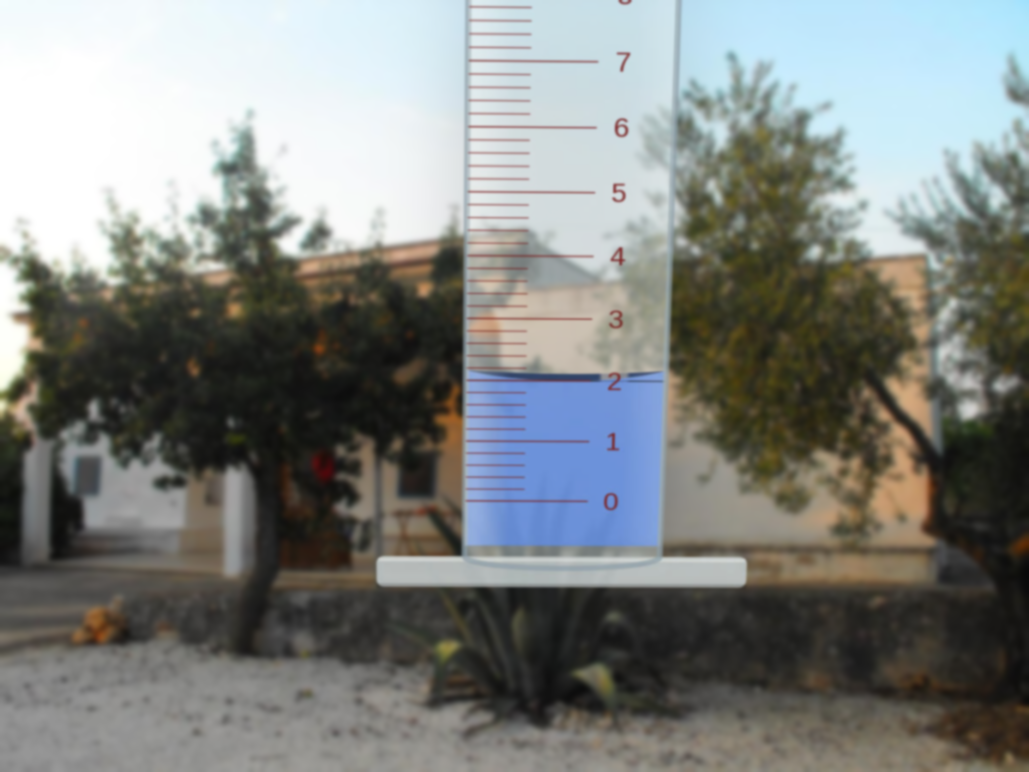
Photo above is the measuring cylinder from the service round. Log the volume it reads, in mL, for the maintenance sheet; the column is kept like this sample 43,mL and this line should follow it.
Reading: 2,mL
